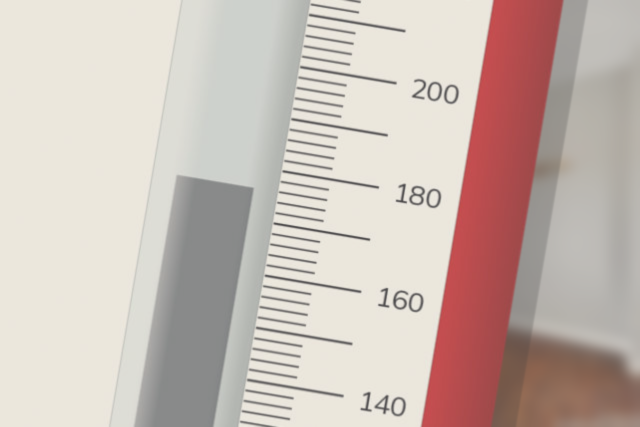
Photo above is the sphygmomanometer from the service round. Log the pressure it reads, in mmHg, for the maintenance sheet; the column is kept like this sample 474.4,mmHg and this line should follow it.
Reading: 176,mmHg
